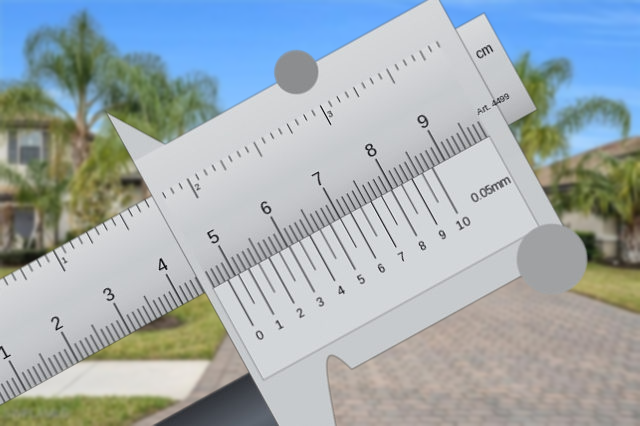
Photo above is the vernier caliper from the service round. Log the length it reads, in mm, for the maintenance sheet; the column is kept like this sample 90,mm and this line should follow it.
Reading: 48.6,mm
